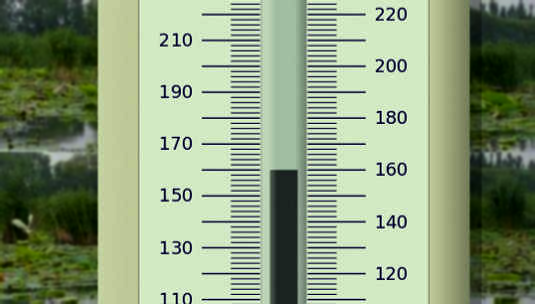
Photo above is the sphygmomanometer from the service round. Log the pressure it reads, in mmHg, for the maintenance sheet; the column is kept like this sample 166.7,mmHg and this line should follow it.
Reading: 160,mmHg
